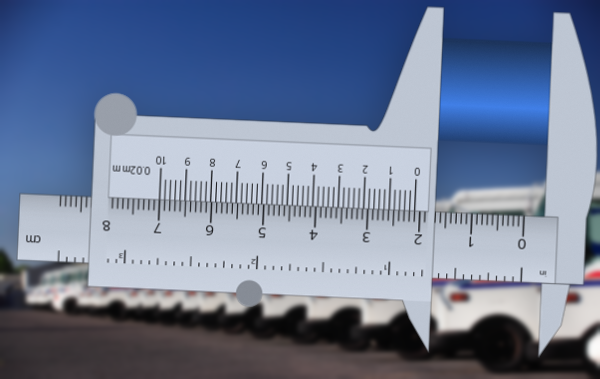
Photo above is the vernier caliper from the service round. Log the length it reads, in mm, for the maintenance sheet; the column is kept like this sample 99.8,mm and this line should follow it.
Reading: 21.0,mm
